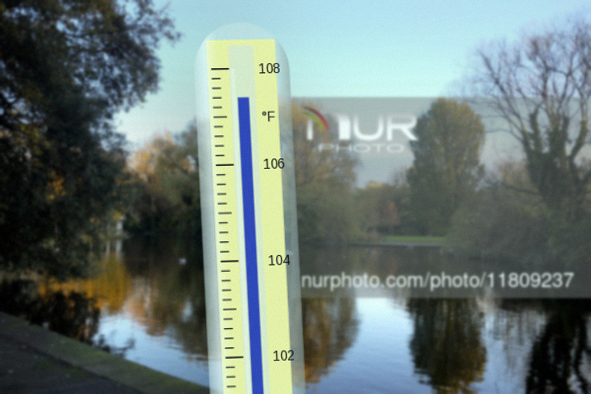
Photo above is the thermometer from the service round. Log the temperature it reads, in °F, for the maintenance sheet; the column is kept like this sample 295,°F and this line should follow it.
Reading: 107.4,°F
